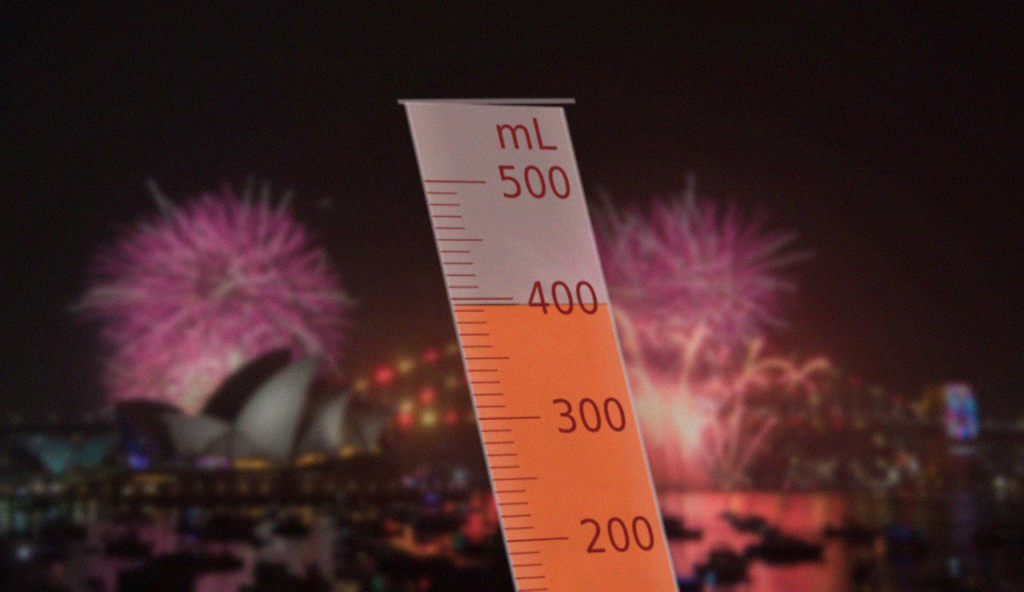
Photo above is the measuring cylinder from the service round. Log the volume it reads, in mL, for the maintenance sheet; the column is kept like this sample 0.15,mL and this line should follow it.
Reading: 395,mL
